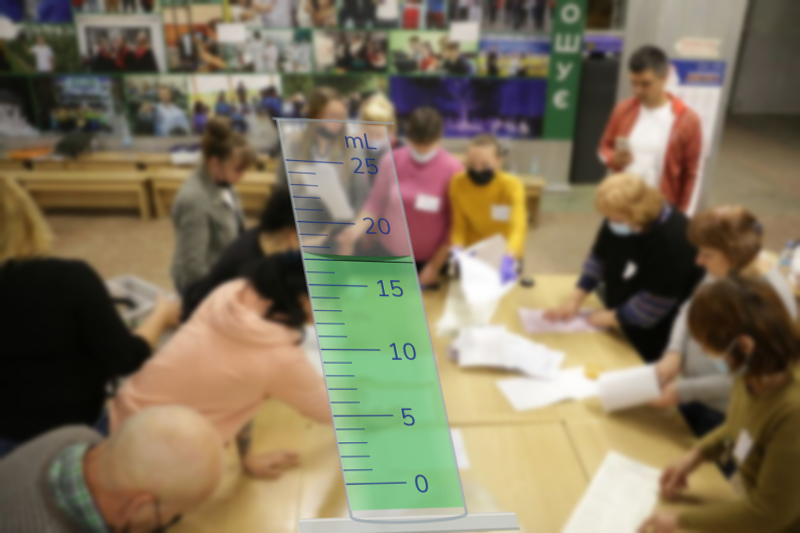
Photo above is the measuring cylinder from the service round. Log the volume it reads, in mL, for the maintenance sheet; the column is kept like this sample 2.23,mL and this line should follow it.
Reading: 17,mL
